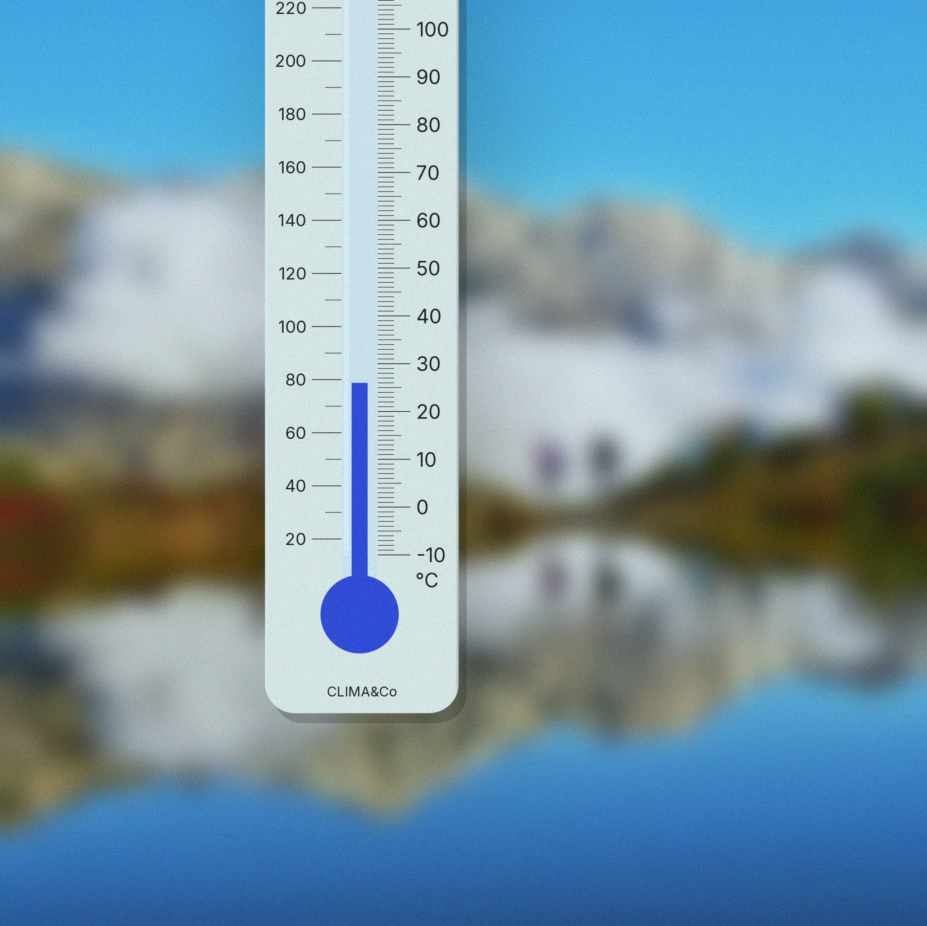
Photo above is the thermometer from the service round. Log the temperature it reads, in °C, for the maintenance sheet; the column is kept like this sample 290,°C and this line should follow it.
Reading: 26,°C
